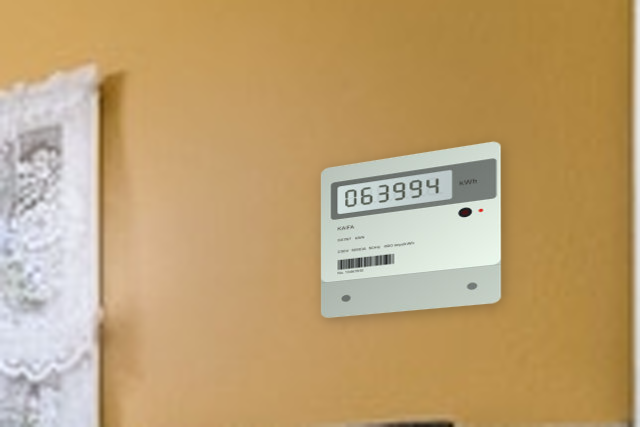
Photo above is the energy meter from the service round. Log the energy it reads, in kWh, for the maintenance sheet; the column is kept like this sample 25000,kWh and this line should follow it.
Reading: 63994,kWh
